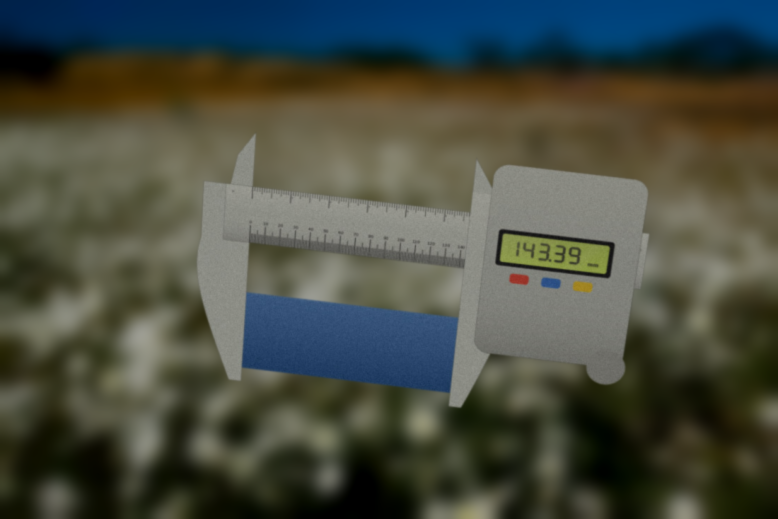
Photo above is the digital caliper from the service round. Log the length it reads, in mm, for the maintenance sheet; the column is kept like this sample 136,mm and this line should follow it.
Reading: 143.39,mm
